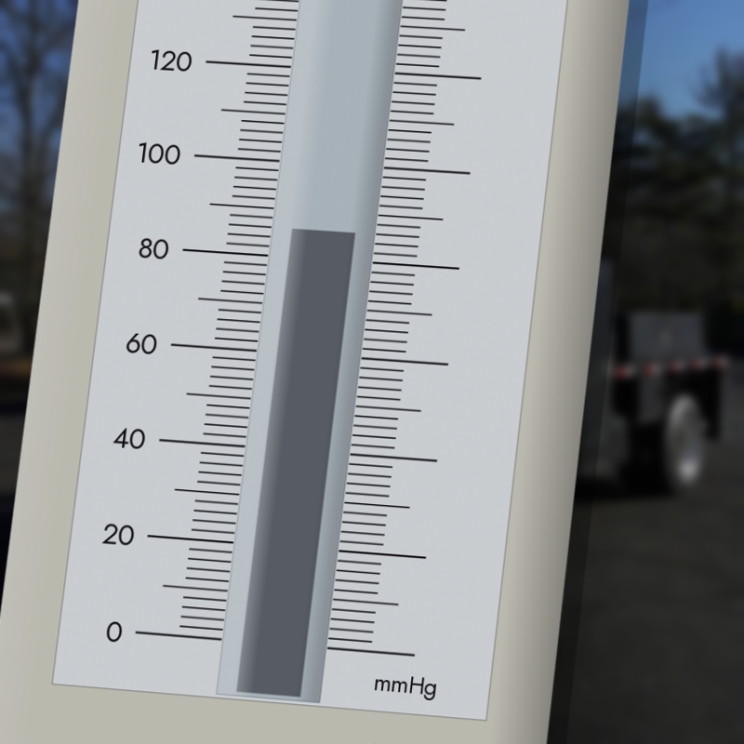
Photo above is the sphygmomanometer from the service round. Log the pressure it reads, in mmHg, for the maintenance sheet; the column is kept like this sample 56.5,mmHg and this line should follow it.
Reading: 86,mmHg
